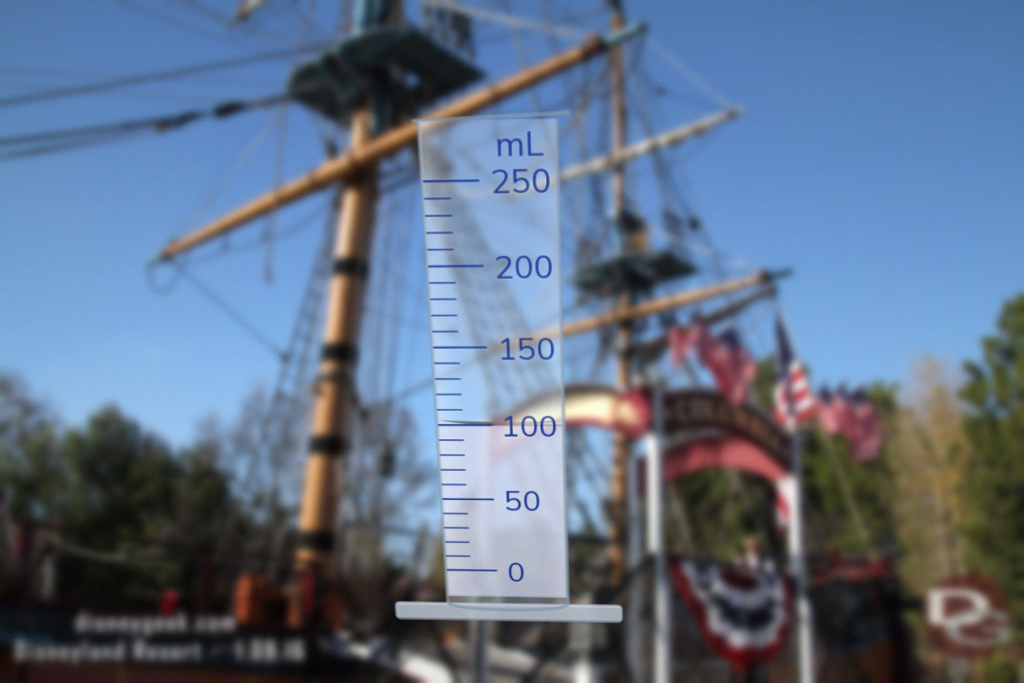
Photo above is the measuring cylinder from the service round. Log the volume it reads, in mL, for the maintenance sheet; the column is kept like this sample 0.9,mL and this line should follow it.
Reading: 100,mL
